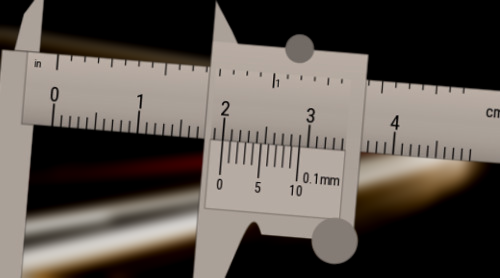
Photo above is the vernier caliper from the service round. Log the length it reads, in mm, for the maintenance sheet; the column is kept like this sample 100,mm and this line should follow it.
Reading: 20.0,mm
